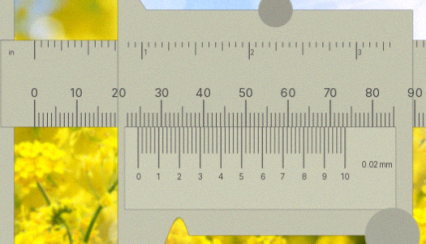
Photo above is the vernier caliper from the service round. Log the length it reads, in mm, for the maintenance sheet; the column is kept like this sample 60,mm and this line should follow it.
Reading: 24.5,mm
